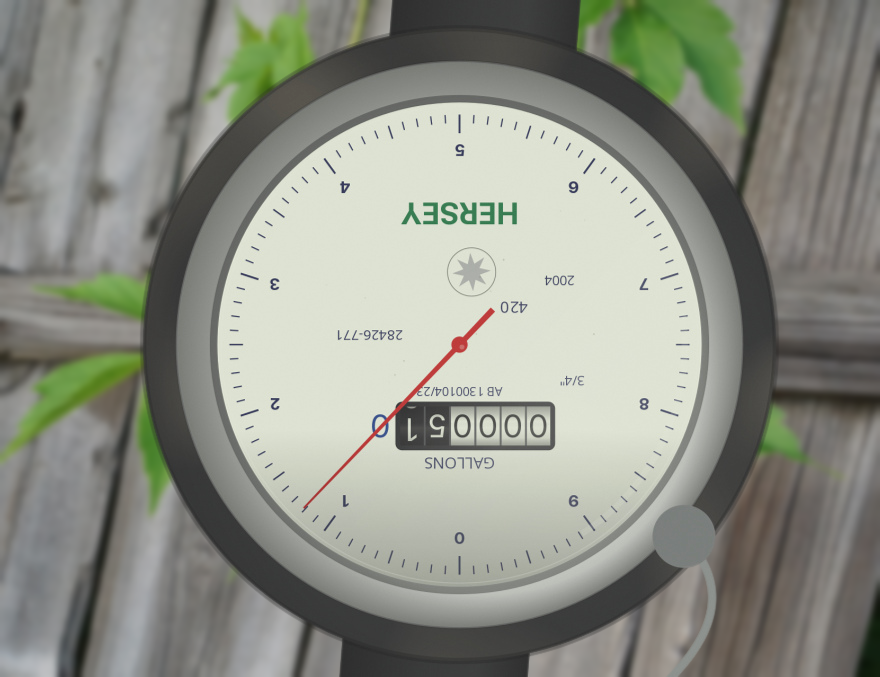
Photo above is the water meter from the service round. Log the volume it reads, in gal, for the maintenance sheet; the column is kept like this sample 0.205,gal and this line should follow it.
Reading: 511.2,gal
